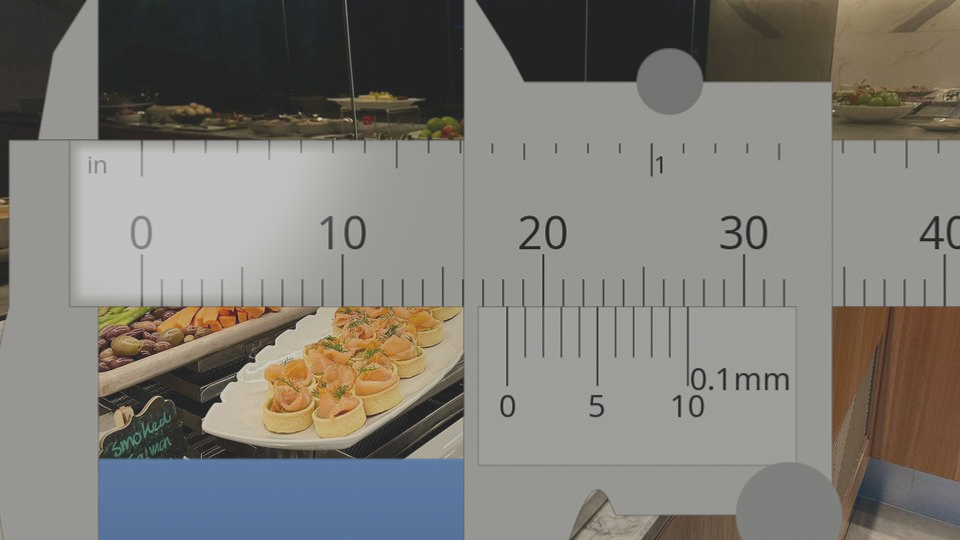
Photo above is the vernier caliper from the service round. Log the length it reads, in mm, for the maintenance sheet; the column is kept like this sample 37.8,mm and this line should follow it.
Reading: 18.2,mm
